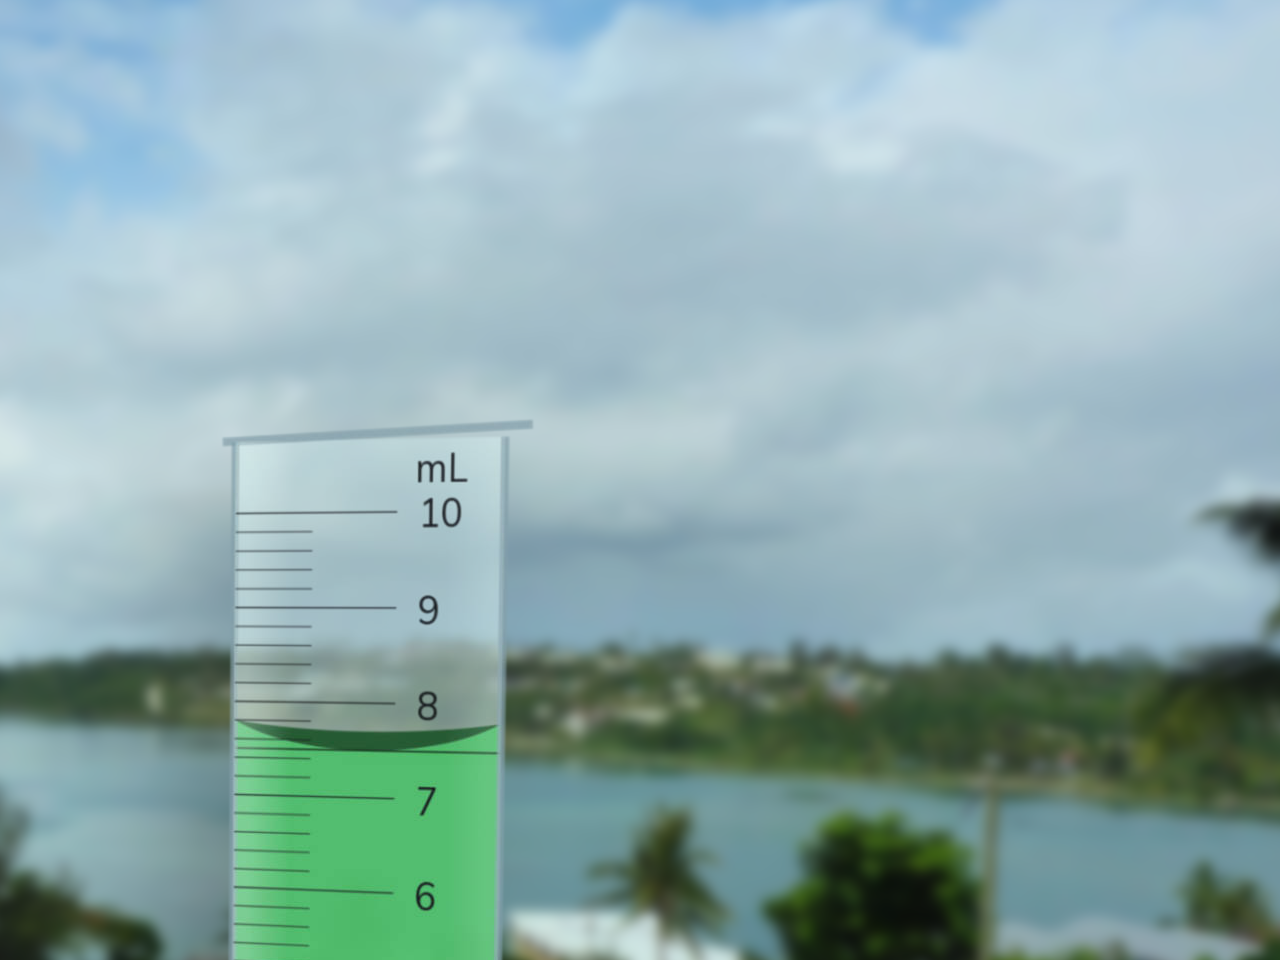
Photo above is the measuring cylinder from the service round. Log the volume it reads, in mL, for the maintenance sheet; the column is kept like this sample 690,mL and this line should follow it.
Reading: 7.5,mL
